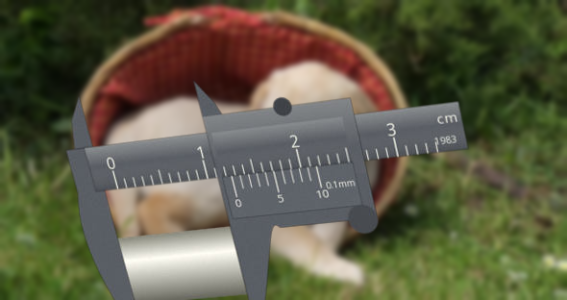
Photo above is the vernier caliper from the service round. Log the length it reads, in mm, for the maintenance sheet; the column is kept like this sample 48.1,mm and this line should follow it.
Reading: 12.6,mm
